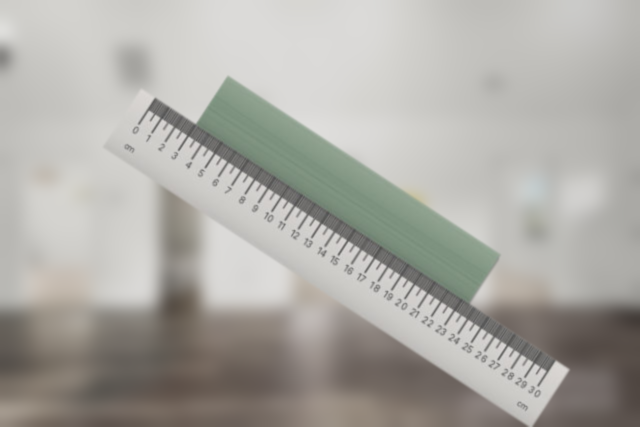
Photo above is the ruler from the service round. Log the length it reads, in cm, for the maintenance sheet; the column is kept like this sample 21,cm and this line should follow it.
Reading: 20.5,cm
